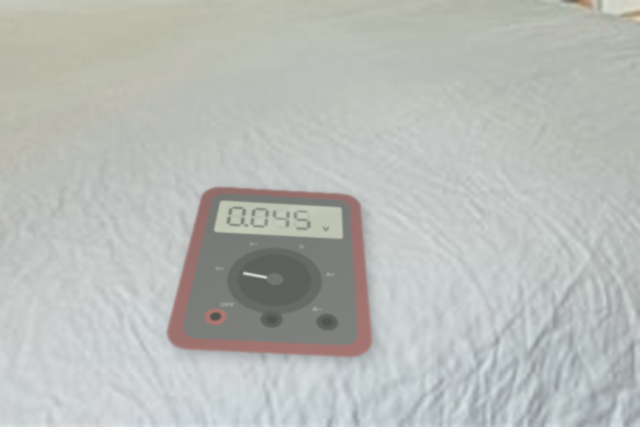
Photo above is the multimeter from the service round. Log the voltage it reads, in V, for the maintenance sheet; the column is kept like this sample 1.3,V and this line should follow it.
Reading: 0.045,V
